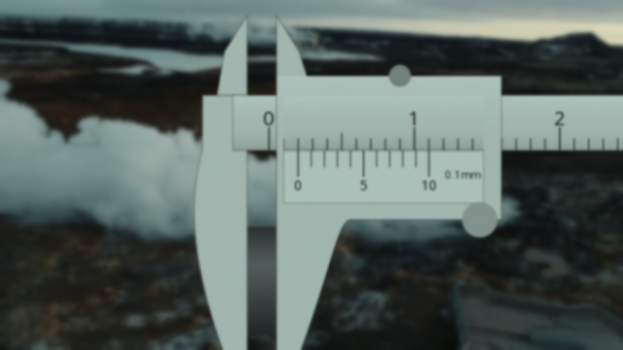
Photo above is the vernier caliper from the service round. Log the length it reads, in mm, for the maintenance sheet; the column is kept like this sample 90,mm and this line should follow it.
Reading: 2.0,mm
